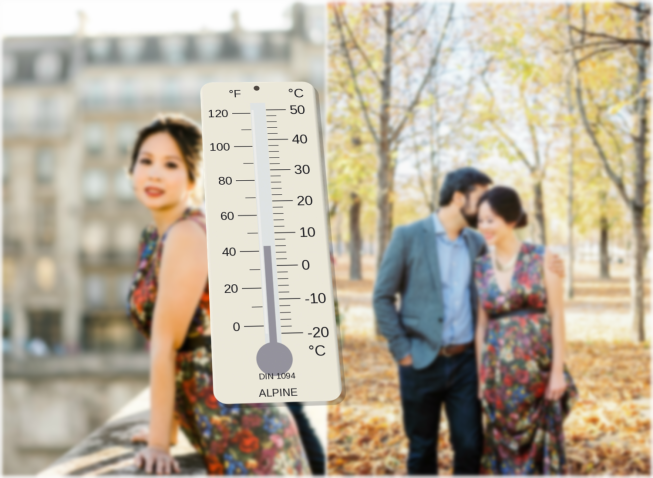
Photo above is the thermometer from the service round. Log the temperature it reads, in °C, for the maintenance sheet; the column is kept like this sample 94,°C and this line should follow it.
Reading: 6,°C
